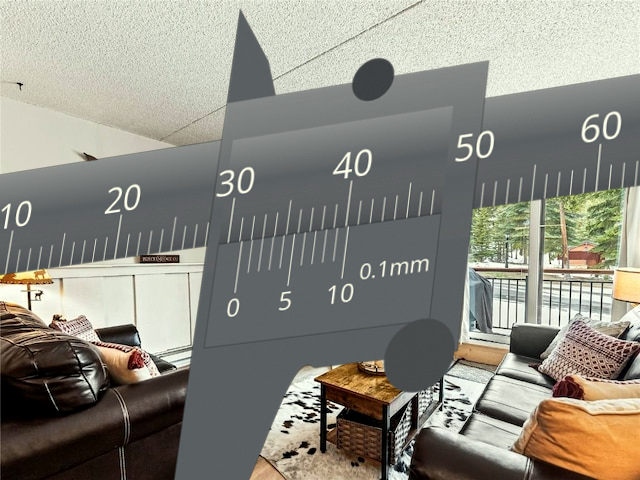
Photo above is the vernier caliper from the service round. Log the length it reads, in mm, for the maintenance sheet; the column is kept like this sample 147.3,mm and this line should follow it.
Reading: 31.2,mm
